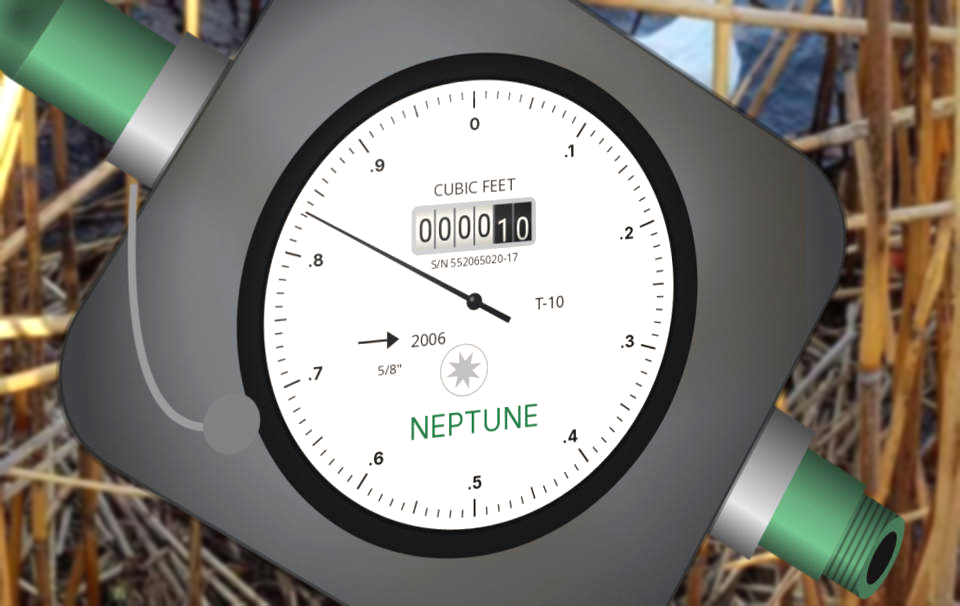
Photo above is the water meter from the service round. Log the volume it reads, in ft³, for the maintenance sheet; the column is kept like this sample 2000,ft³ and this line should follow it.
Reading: 9.83,ft³
